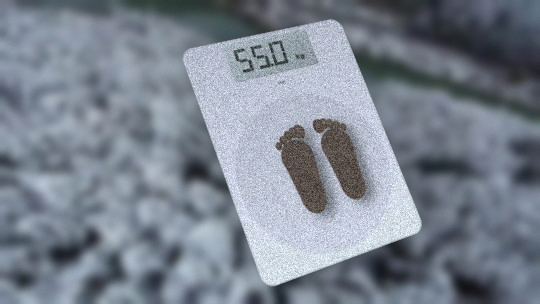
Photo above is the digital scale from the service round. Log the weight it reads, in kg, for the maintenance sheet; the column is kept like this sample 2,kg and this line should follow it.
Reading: 55.0,kg
